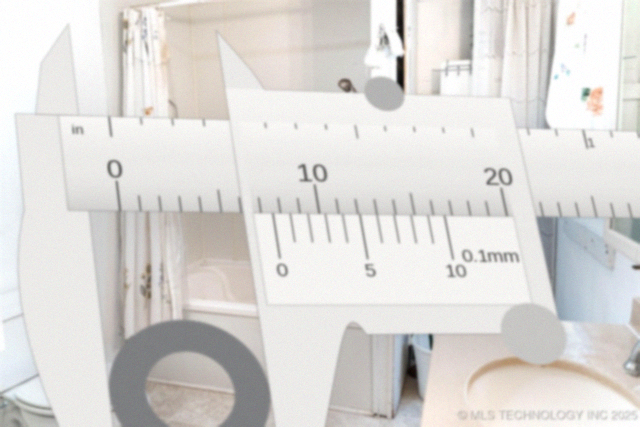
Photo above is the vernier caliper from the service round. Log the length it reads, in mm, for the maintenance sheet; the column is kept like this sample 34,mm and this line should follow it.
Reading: 7.6,mm
